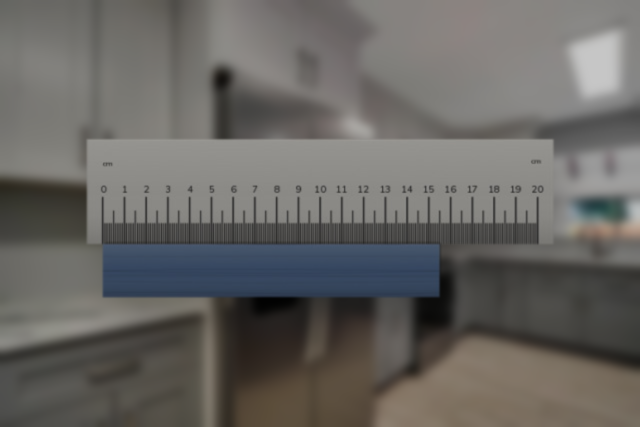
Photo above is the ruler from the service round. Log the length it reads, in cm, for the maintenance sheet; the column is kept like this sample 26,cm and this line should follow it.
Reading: 15.5,cm
